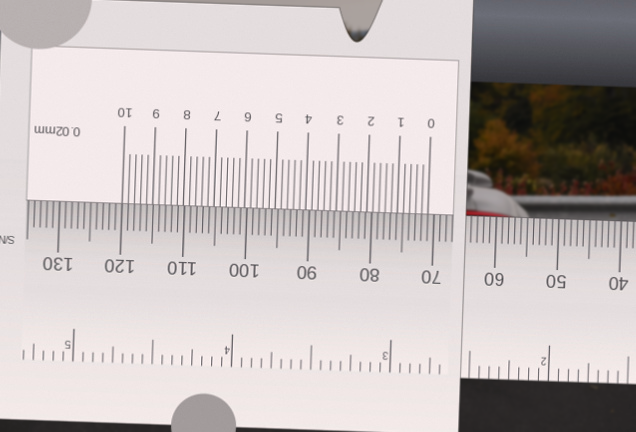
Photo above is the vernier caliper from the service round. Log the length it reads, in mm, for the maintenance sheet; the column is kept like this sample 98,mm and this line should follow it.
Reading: 71.0,mm
